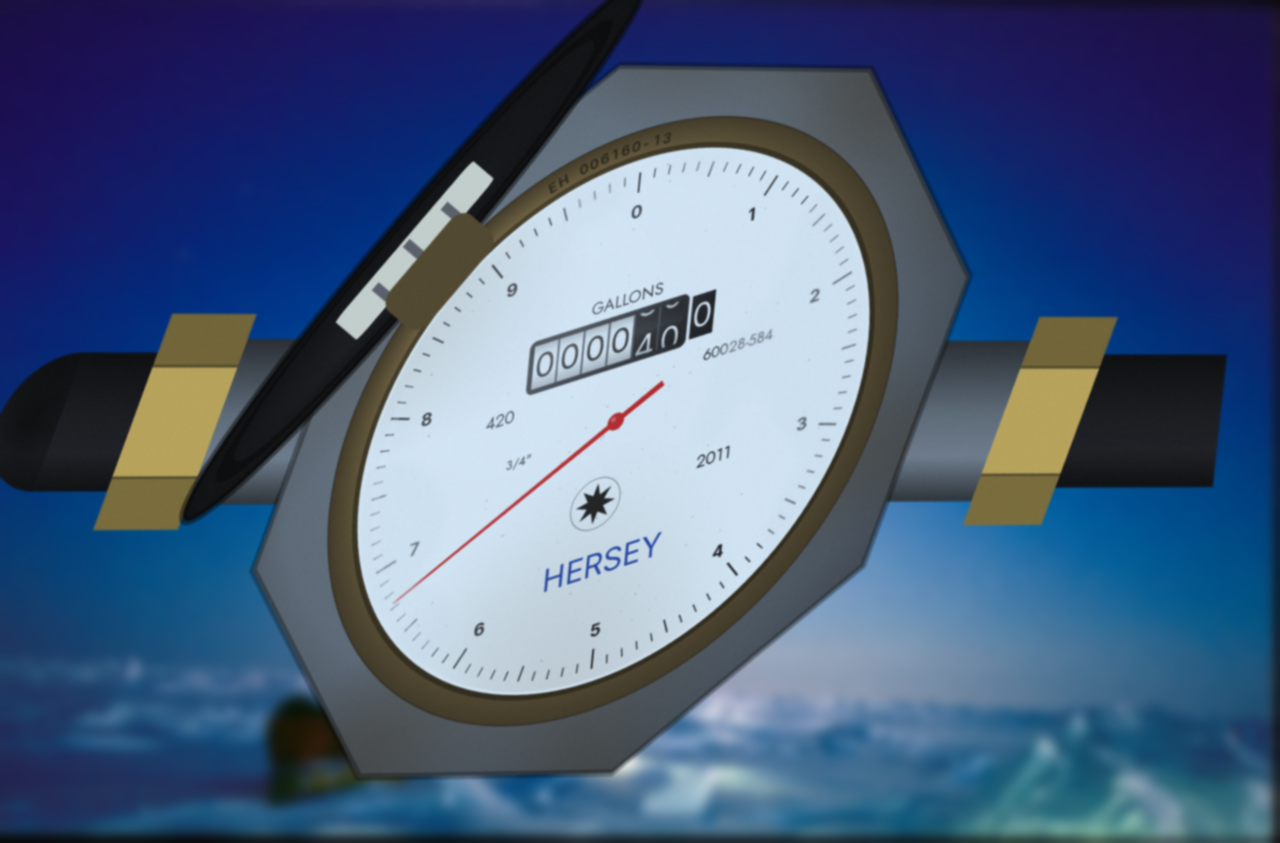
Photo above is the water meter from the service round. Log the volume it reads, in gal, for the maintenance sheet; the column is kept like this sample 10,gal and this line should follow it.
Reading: 396.7,gal
